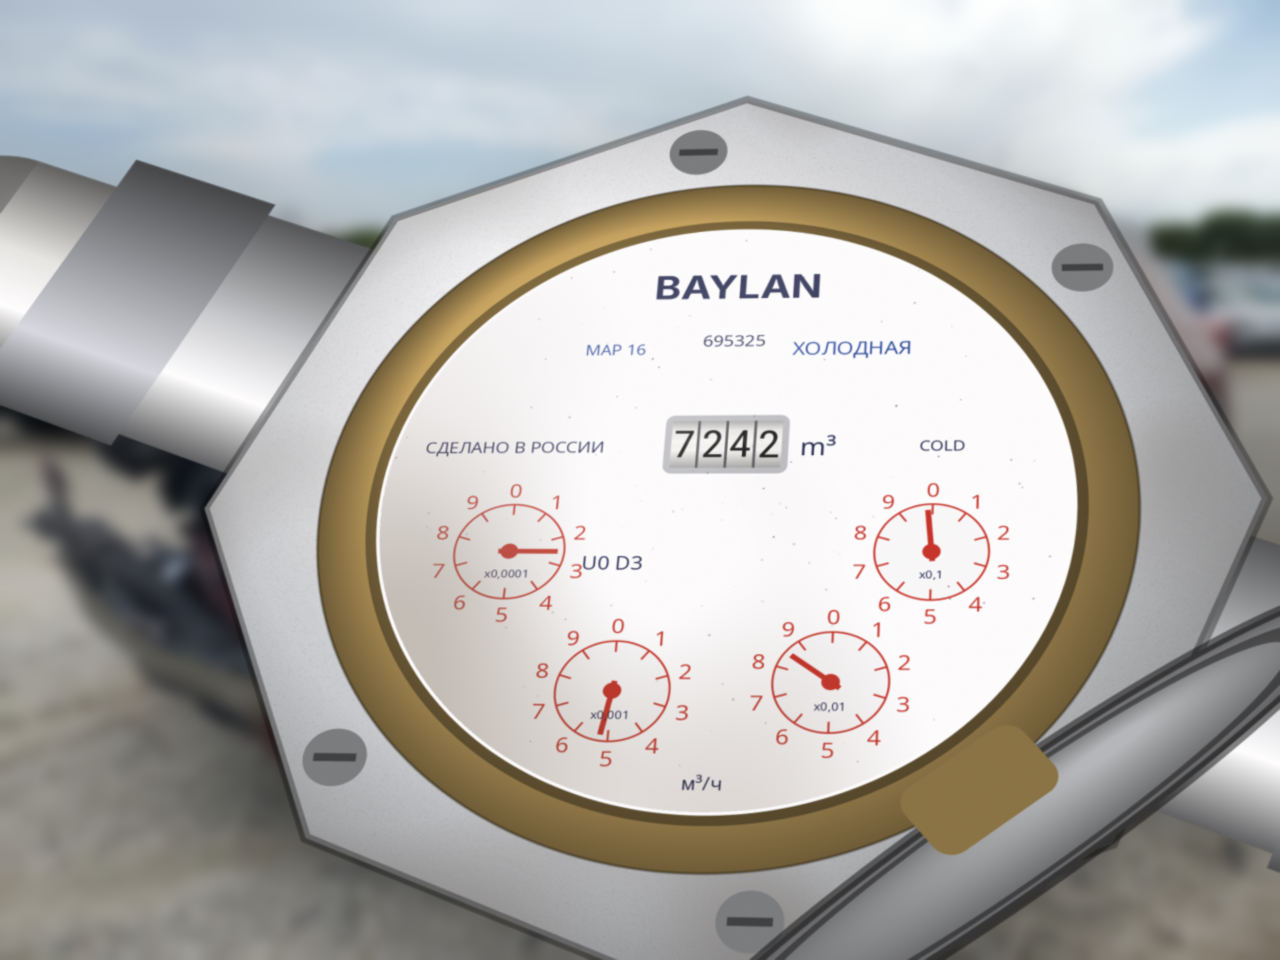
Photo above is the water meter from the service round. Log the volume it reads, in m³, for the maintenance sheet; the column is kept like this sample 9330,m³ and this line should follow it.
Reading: 7241.9852,m³
